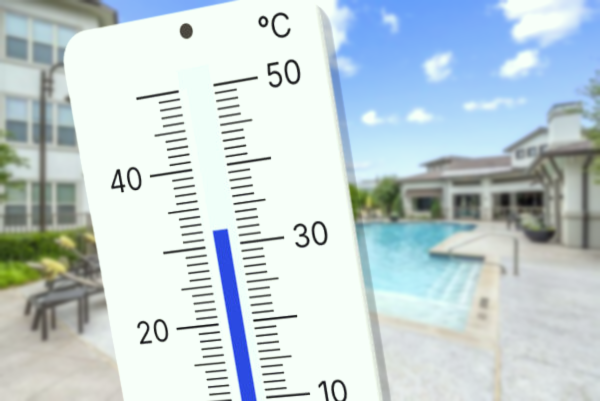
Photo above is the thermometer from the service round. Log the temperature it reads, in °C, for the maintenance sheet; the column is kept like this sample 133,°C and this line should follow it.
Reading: 32,°C
